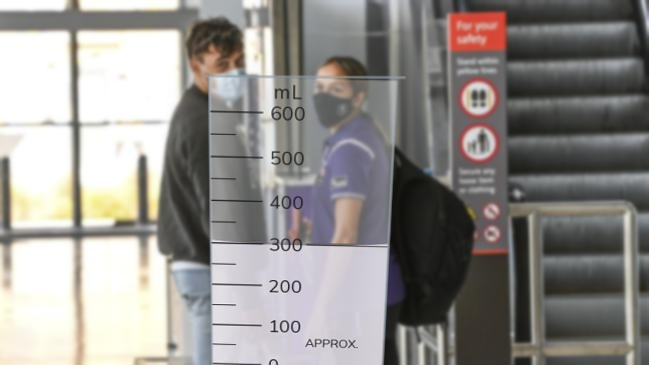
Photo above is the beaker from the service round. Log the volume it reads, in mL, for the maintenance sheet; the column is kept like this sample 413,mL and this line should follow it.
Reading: 300,mL
